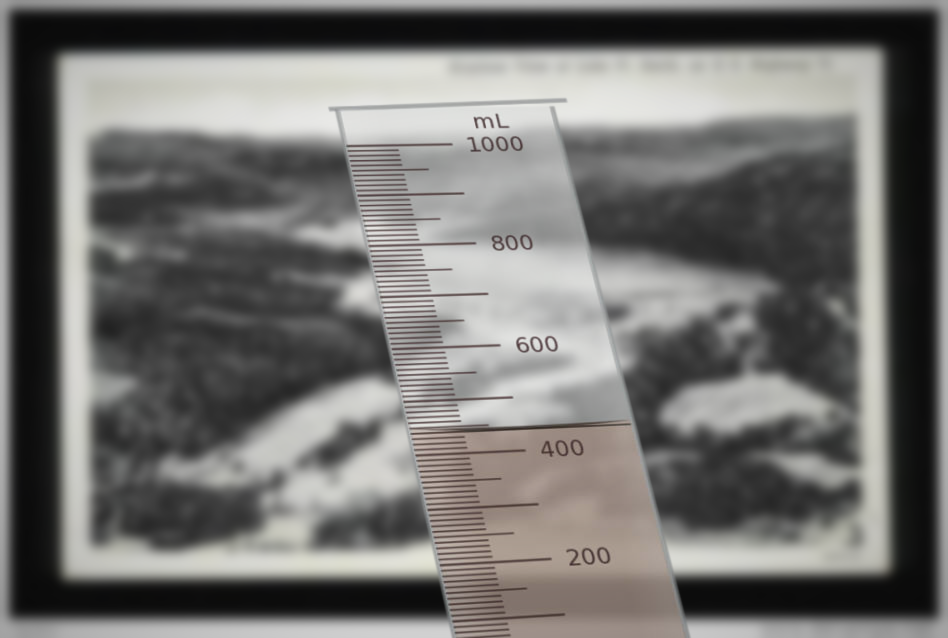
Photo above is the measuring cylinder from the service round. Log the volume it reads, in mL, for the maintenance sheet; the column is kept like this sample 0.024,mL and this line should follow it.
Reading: 440,mL
